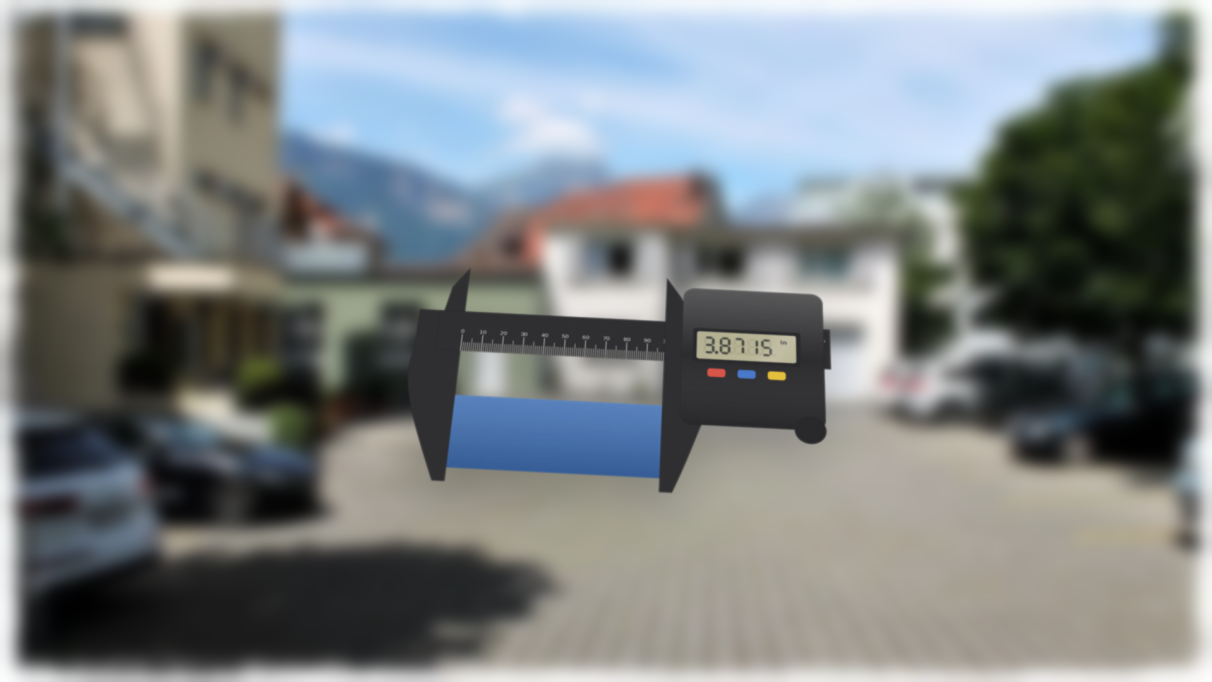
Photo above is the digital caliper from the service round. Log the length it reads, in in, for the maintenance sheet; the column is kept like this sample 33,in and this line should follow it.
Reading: 3.8715,in
